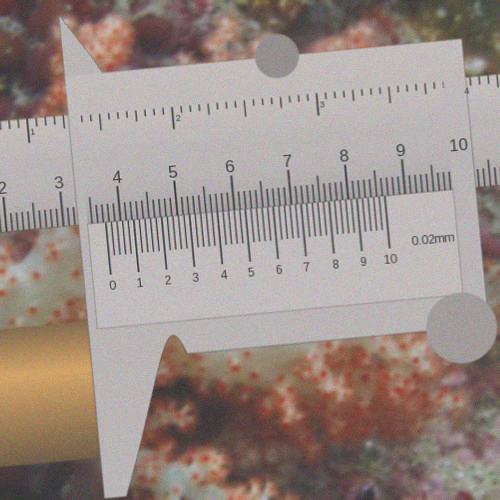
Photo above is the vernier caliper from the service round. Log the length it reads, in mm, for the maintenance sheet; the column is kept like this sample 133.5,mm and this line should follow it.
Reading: 37.4,mm
